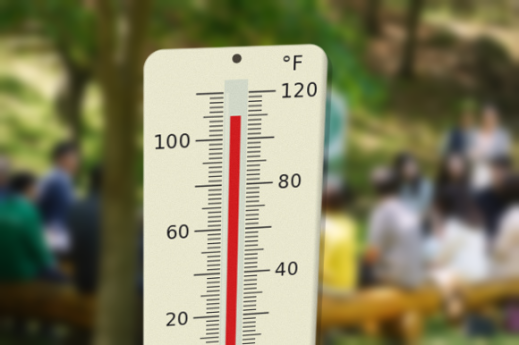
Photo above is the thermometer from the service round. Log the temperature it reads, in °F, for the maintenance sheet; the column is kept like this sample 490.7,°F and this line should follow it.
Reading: 110,°F
